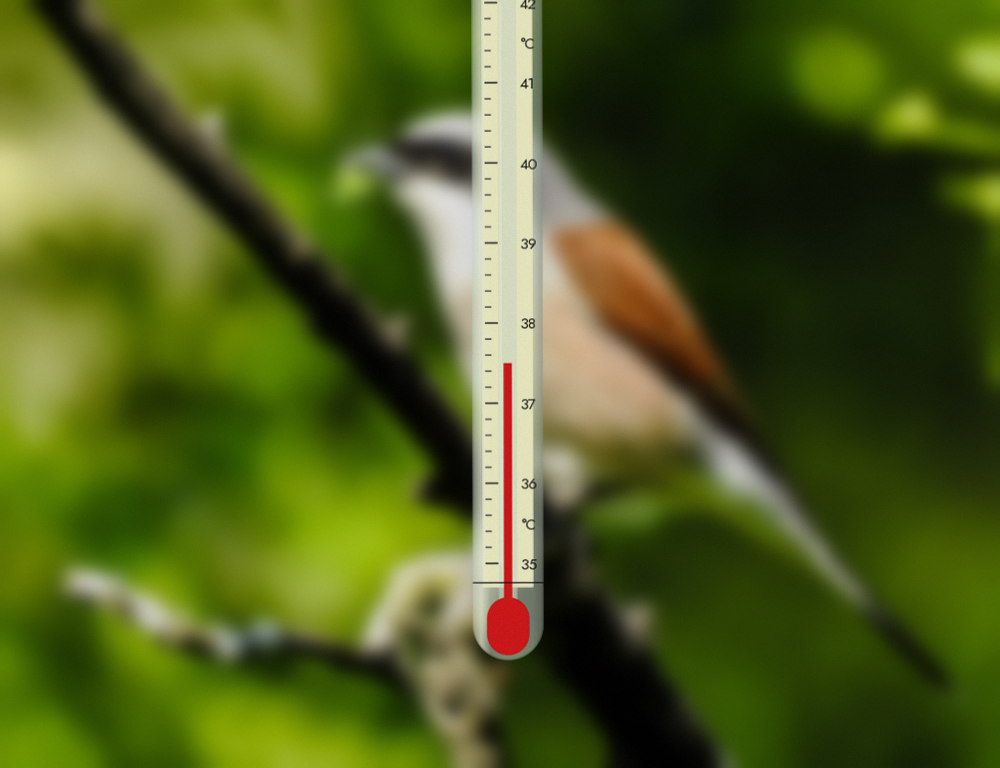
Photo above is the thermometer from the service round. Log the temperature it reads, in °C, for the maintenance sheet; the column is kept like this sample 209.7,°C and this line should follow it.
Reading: 37.5,°C
